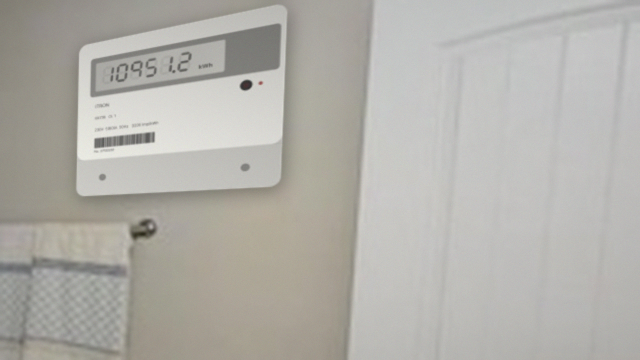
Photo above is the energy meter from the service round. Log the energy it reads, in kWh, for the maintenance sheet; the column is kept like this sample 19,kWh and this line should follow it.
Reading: 10951.2,kWh
